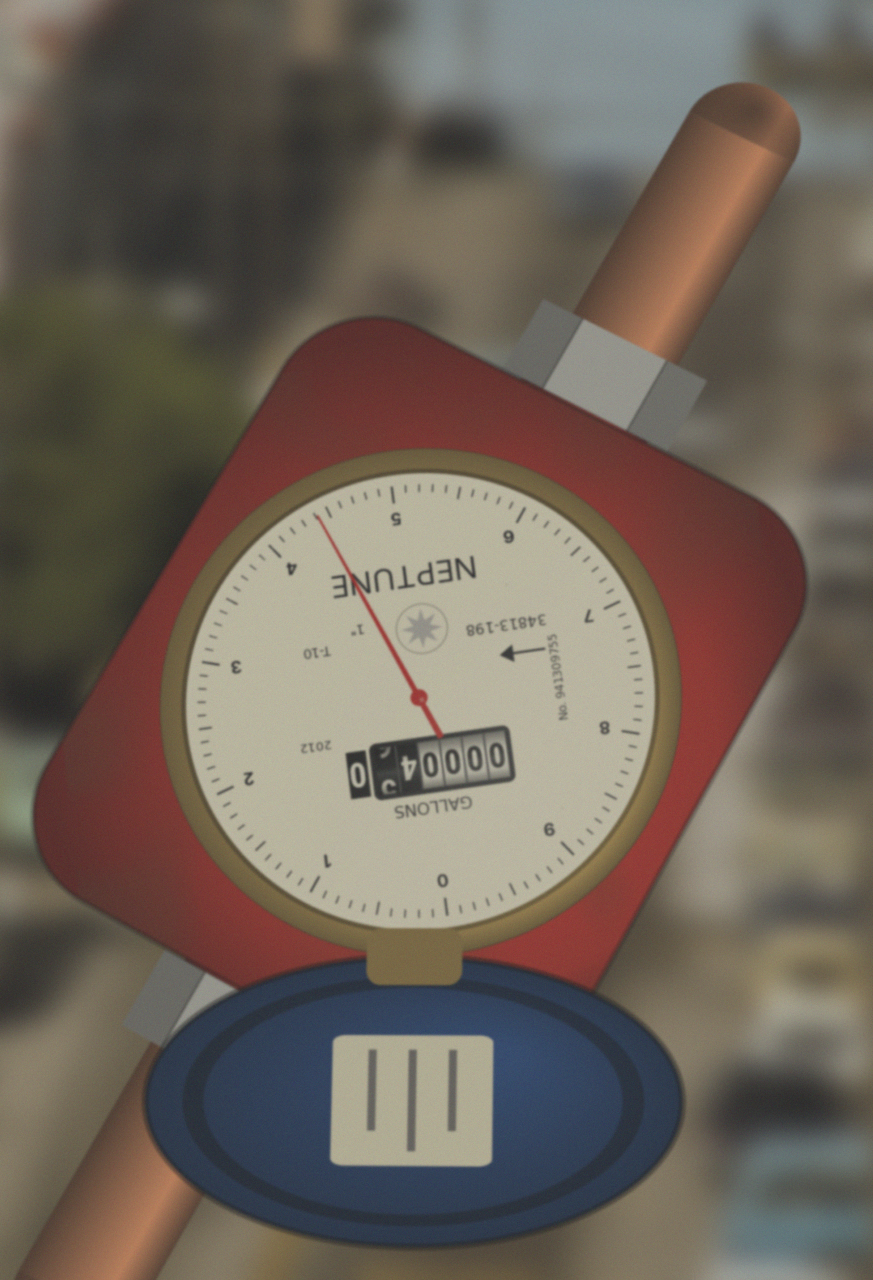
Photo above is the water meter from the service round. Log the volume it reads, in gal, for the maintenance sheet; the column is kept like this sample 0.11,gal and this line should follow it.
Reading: 454.4,gal
